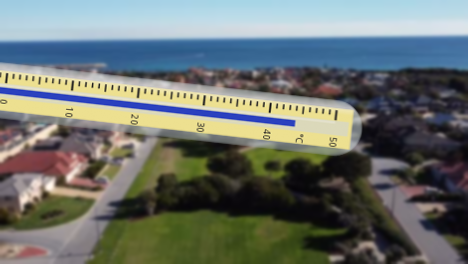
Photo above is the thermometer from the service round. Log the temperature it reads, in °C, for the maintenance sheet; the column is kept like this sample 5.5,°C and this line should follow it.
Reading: 44,°C
